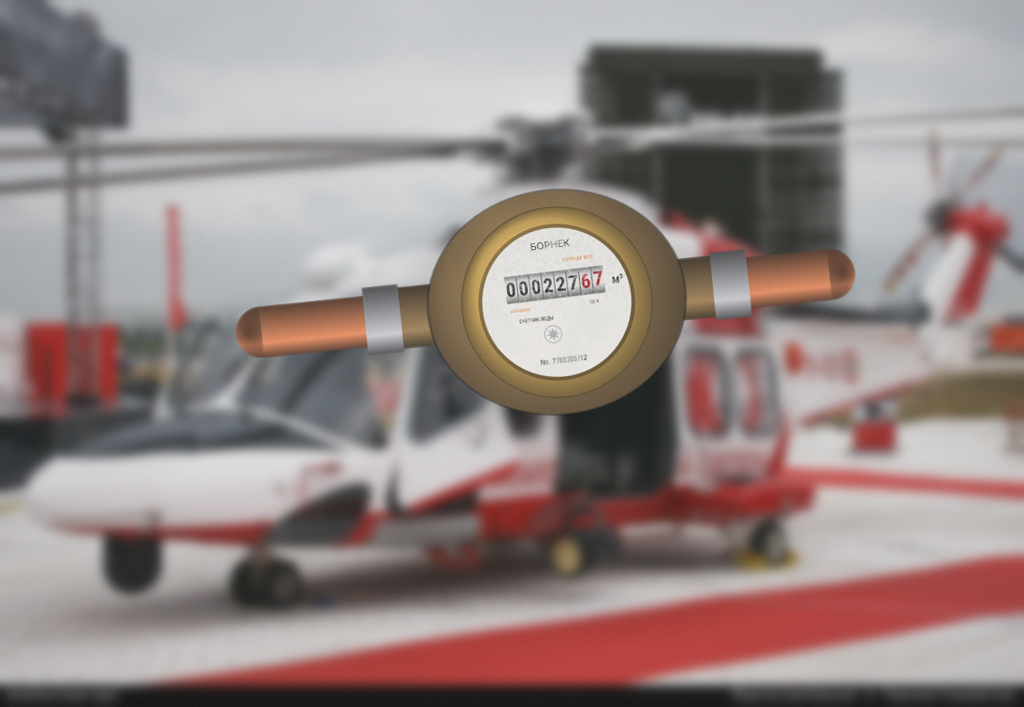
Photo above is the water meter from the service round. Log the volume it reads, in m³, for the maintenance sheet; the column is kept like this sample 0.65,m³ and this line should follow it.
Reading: 227.67,m³
